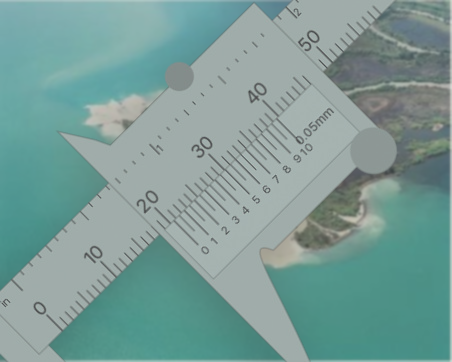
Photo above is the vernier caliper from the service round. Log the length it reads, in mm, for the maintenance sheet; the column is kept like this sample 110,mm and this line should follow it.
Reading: 20.6,mm
